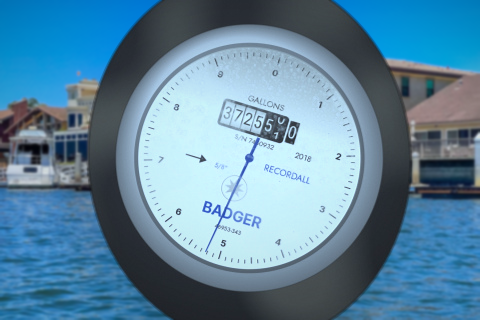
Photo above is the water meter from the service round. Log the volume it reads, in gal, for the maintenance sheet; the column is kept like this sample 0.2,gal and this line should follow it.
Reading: 3725505.2,gal
